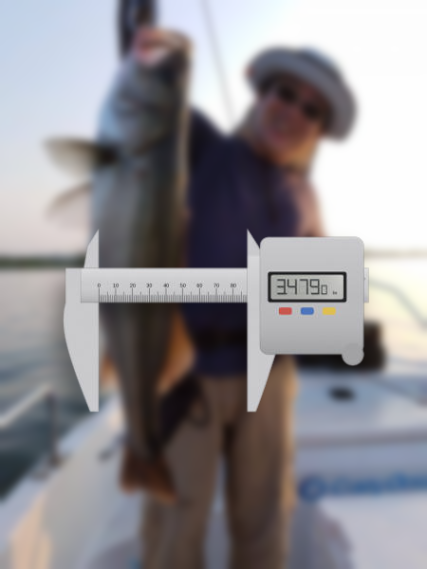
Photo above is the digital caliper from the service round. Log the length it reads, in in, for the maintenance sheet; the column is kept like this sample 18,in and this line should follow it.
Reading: 3.4790,in
